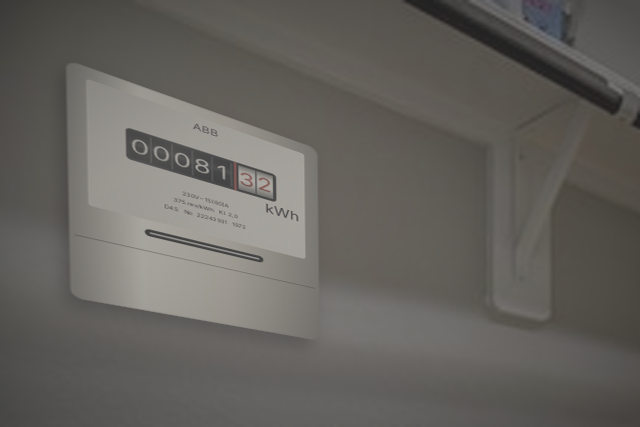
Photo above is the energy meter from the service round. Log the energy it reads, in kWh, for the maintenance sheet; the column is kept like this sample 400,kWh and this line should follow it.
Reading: 81.32,kWh
